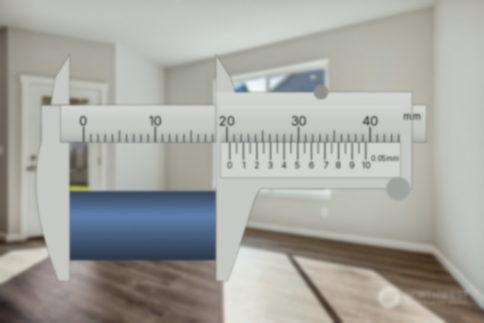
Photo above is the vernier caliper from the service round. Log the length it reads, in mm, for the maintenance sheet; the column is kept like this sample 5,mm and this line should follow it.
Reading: 20.4,mm
